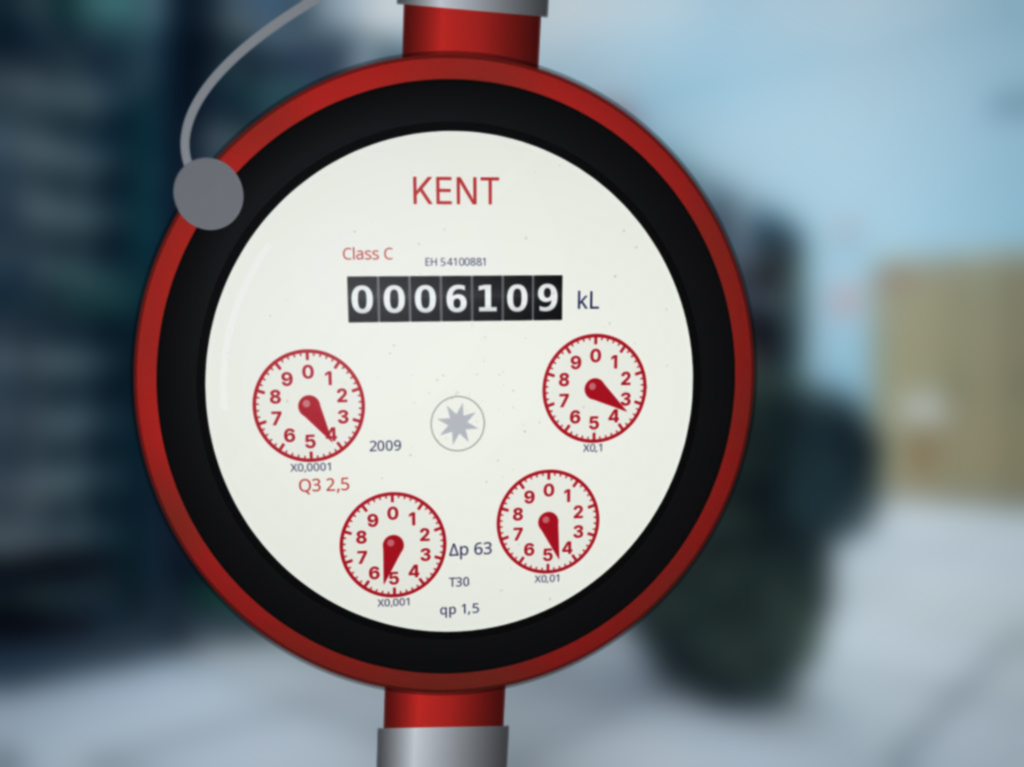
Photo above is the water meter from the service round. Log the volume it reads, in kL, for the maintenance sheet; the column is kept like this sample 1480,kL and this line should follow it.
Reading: 6109.3454,kL
